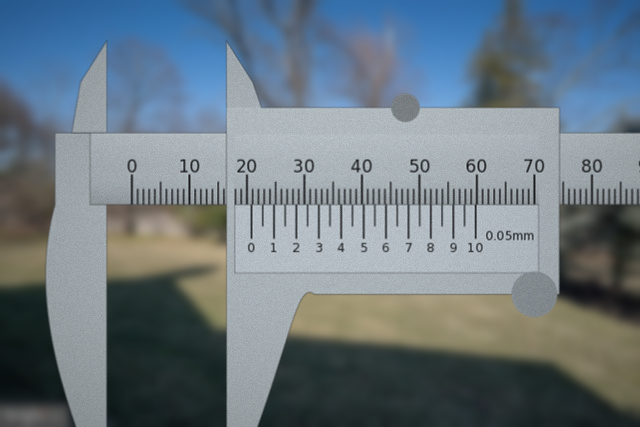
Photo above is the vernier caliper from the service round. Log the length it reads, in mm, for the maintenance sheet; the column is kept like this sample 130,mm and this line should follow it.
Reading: 20.8,mm
